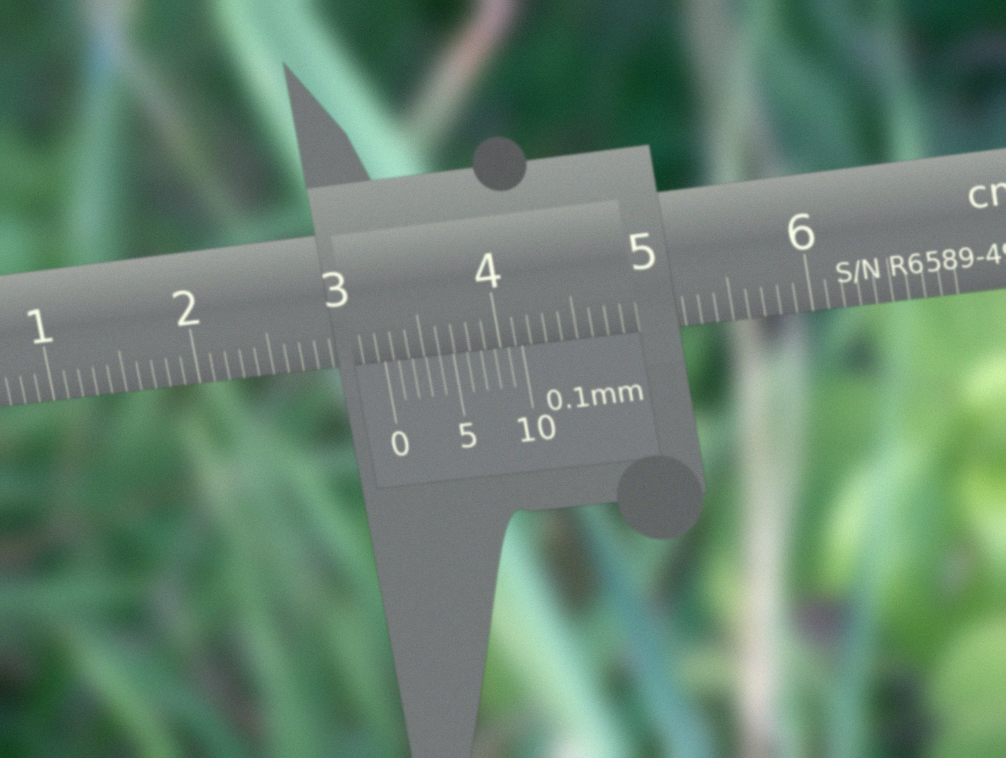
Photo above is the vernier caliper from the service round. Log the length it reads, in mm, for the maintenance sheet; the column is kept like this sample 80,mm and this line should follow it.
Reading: 32.4,mm
